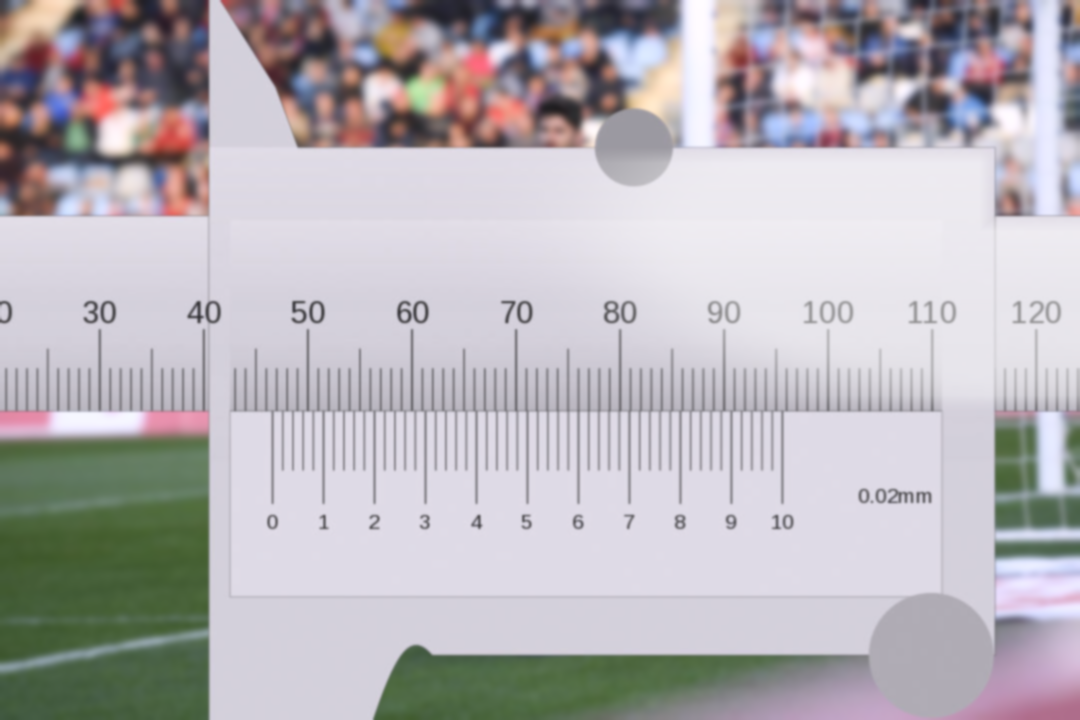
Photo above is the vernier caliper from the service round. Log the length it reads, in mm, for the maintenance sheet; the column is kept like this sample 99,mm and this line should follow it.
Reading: 46.6,mm
